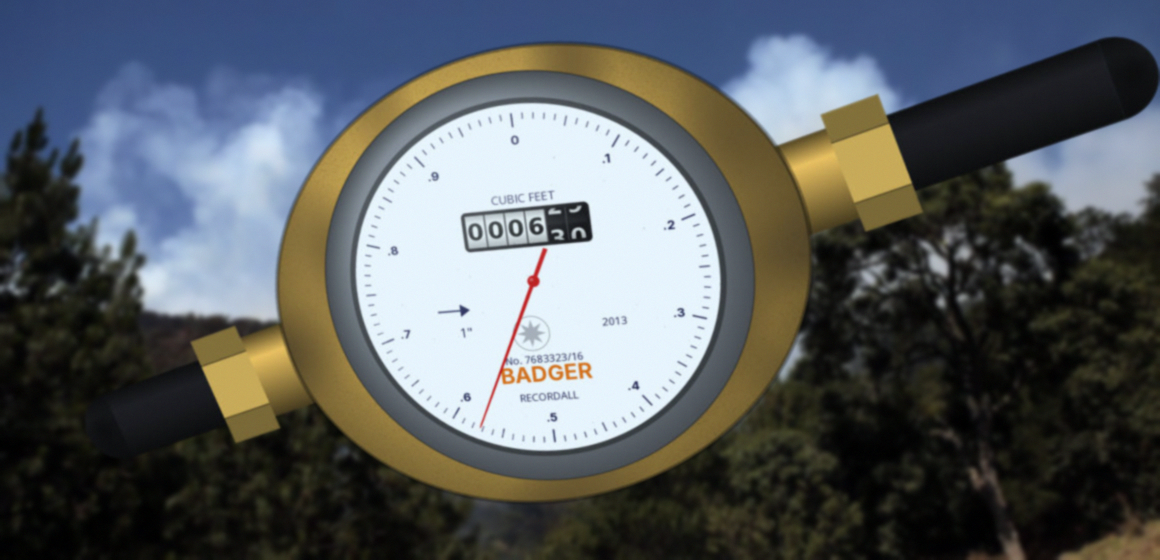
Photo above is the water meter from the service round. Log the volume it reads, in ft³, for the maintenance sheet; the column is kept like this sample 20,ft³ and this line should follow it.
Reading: 629.57,ft³
